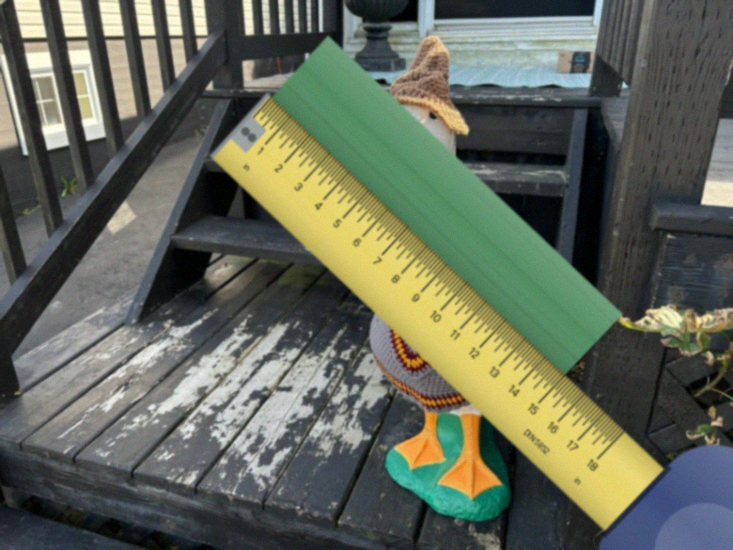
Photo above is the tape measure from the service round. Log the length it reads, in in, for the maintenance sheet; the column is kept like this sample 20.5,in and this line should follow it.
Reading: 15,in
